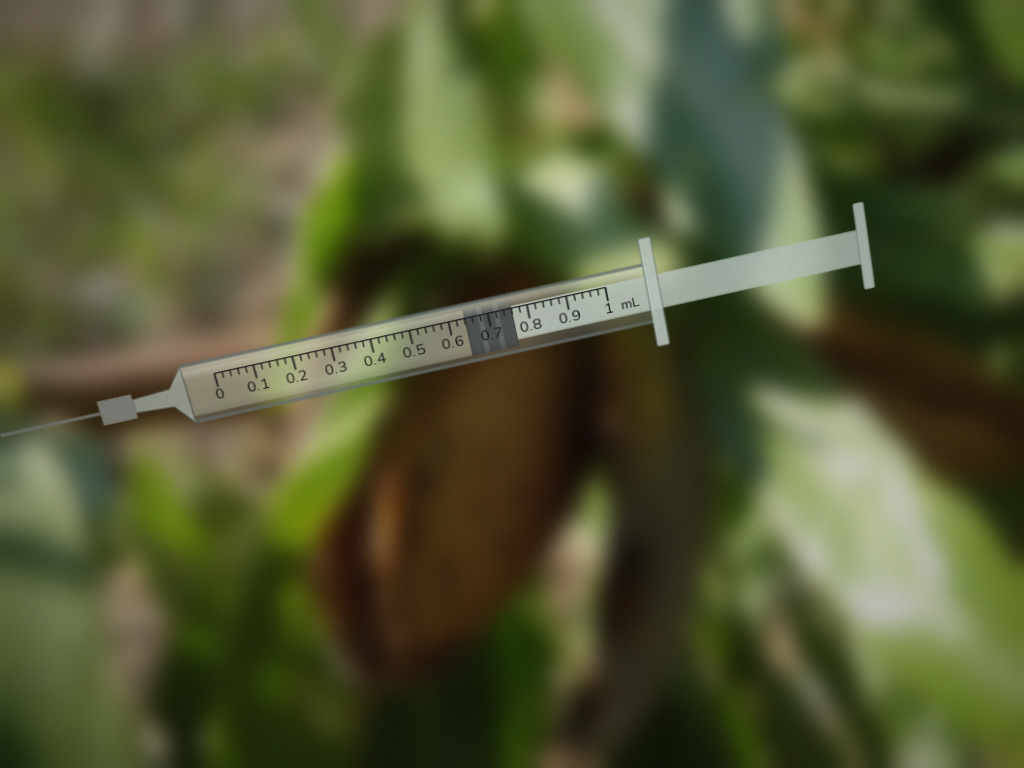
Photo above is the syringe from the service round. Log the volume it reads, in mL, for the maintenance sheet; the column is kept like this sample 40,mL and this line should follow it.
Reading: 0.64,mL
